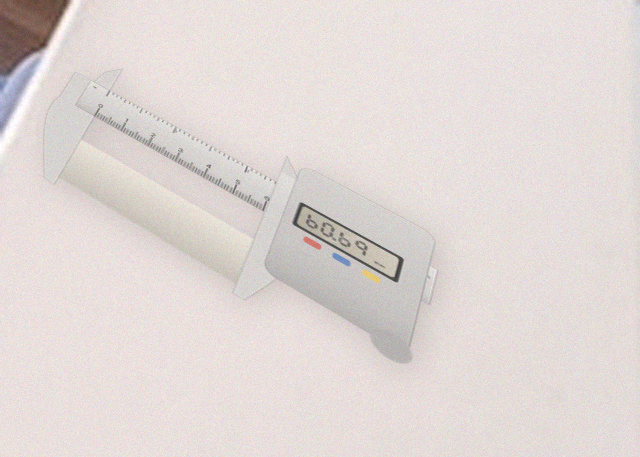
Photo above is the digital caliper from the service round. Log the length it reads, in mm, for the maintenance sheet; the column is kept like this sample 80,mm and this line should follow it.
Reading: 60.69,mm
